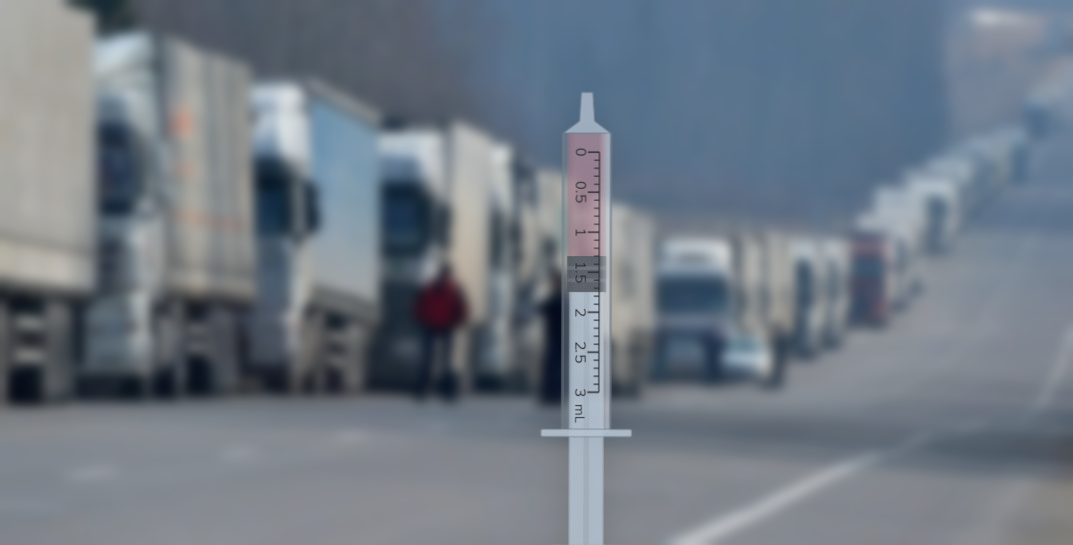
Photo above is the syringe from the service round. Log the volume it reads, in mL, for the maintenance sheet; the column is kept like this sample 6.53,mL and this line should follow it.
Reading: 1.3,mL
